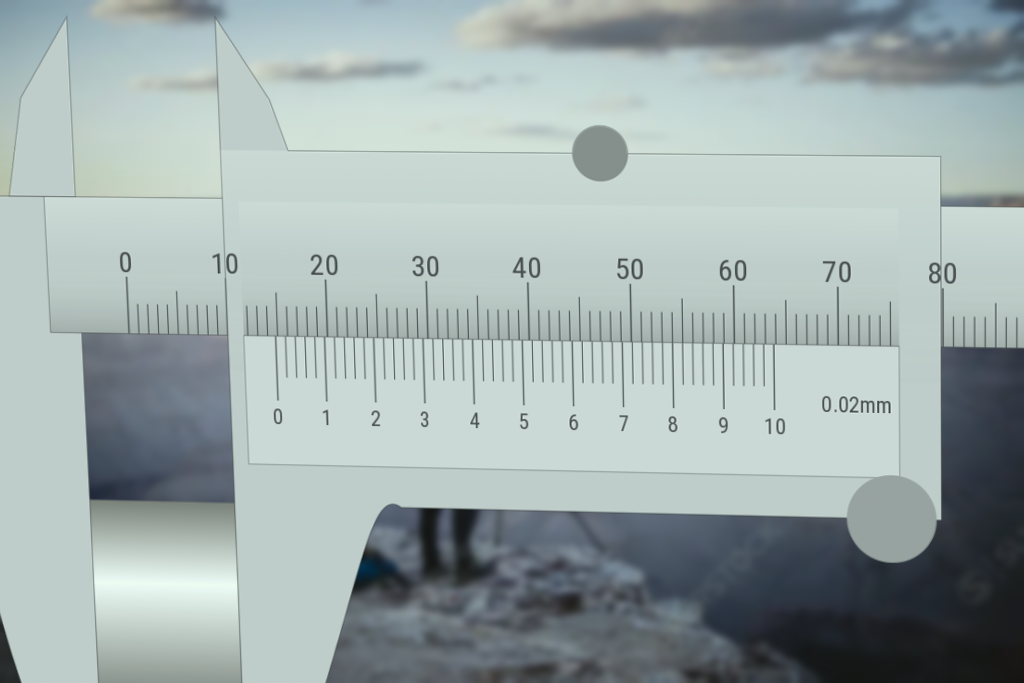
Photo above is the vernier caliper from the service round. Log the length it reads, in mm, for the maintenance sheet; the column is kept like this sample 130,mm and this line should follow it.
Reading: 14.8,mm
